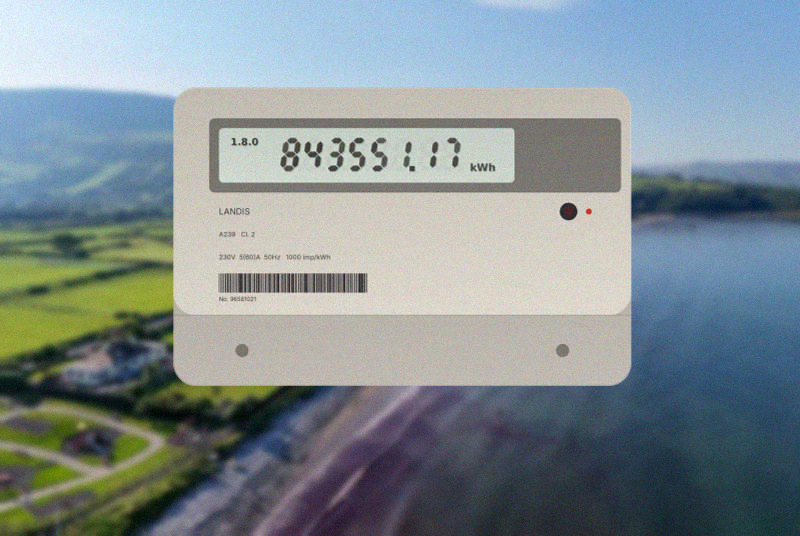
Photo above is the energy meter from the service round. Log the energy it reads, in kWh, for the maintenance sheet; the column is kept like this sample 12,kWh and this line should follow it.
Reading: 843551.17,kWh
